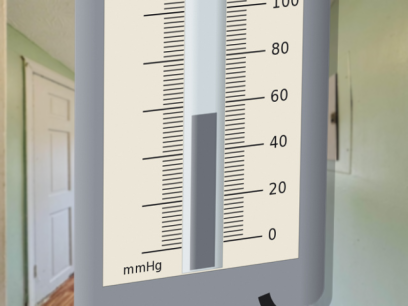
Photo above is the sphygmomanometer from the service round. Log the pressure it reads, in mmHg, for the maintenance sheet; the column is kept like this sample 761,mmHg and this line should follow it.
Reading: 56,mmHg
